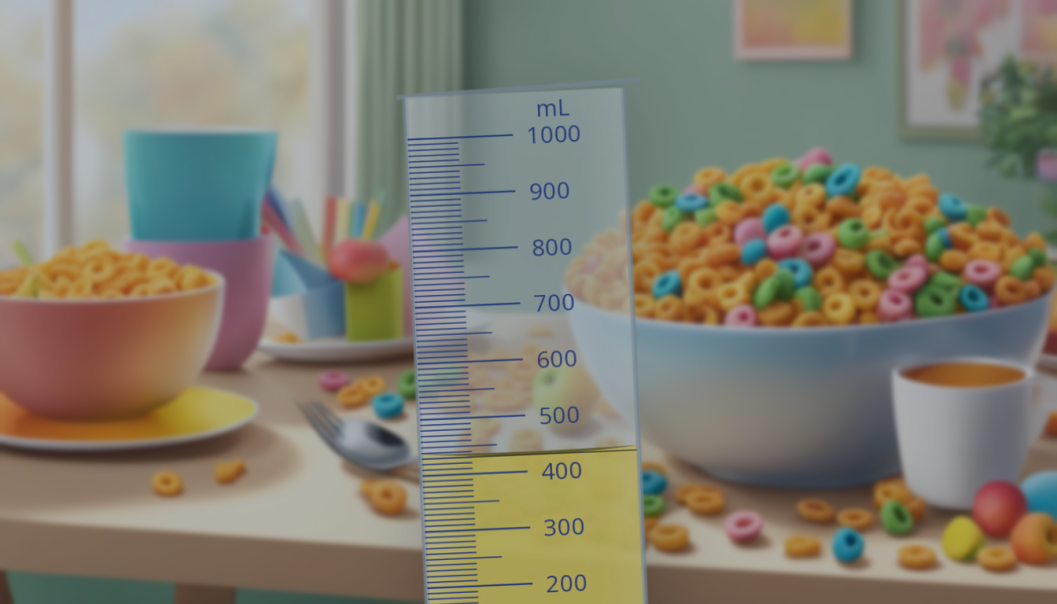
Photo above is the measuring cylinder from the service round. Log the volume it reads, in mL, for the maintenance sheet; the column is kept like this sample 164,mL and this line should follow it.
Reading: 430,mL
